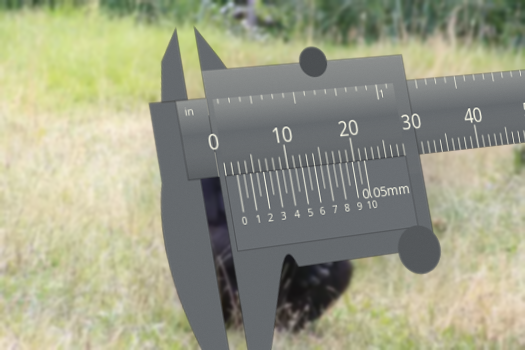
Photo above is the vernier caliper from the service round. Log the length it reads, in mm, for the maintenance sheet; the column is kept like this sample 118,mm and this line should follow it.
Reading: 2.6,mm
